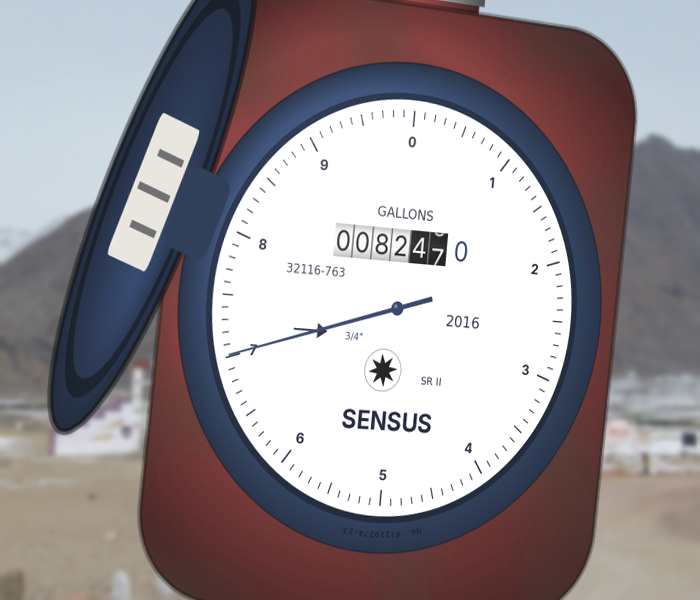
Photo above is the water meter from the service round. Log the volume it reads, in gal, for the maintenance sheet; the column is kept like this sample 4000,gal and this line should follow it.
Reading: 82467.0,gal
